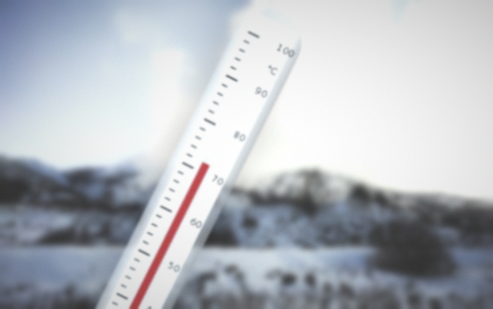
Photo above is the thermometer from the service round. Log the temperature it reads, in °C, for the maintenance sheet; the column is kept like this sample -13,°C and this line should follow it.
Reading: 72,°C
